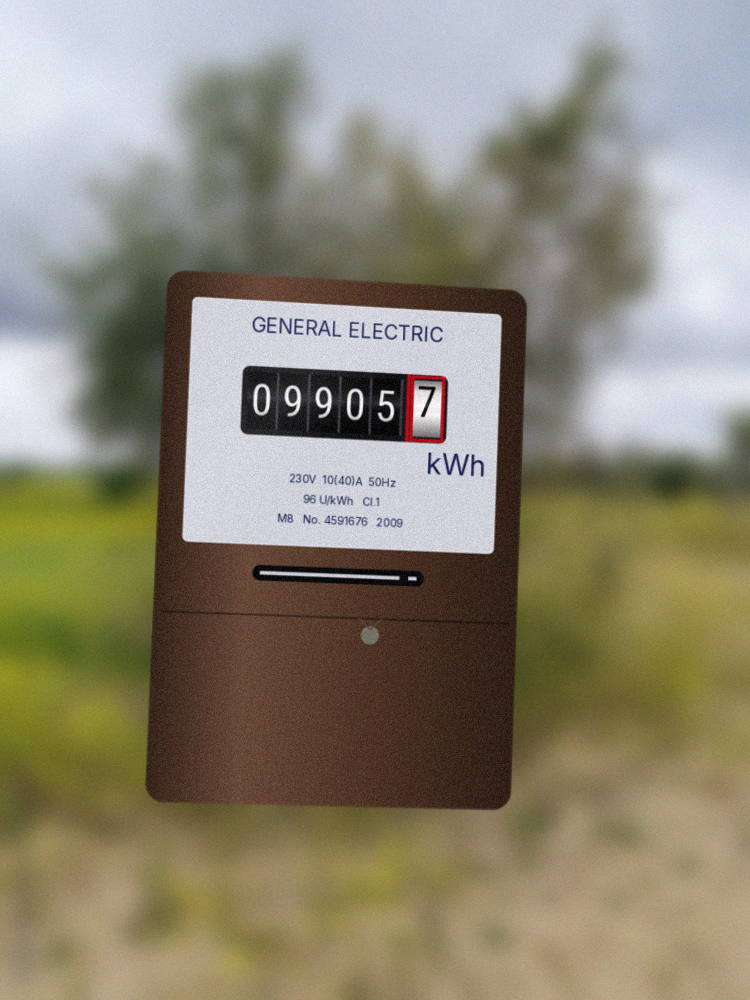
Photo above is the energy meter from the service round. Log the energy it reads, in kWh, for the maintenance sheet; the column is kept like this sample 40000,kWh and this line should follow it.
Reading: 9905.7,kWh
